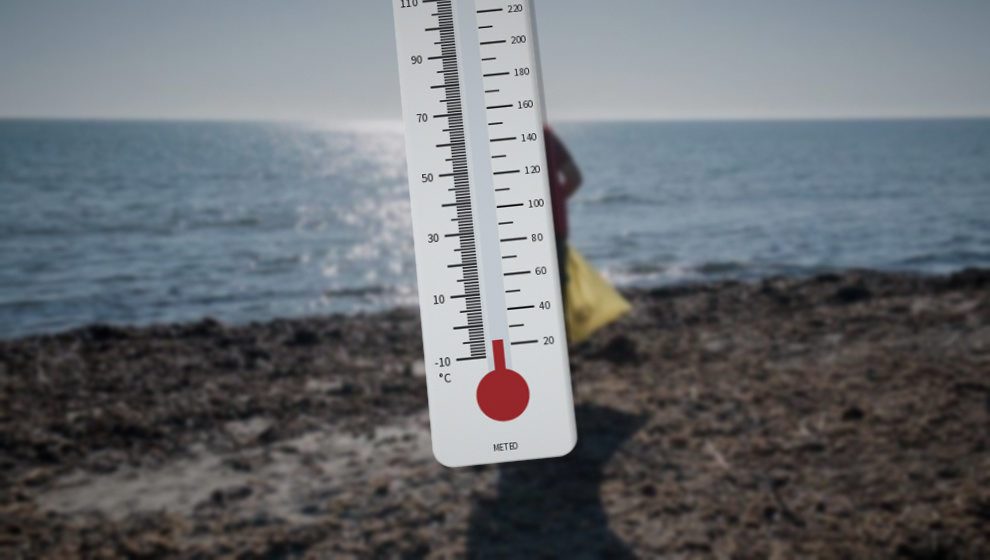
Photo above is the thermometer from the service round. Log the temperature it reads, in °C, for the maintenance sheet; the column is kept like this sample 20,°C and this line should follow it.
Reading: -5,°C
